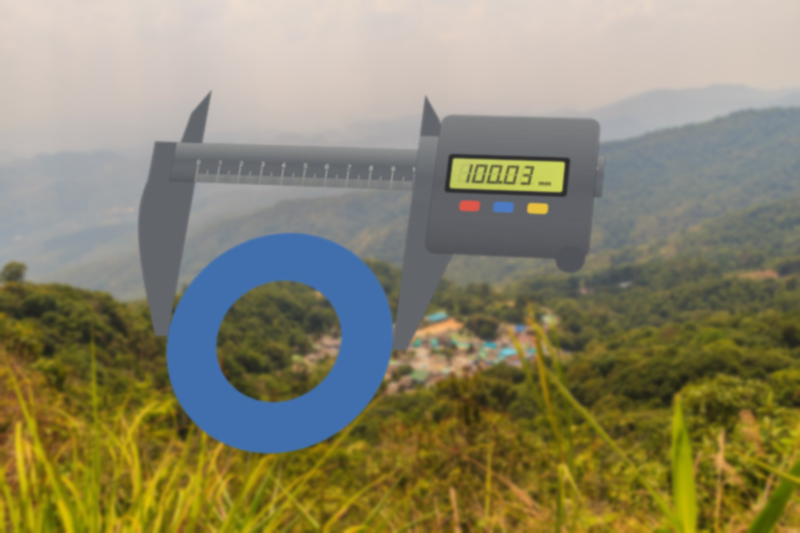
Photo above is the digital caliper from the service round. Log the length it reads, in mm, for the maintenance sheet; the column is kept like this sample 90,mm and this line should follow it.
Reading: 100.03,mm
